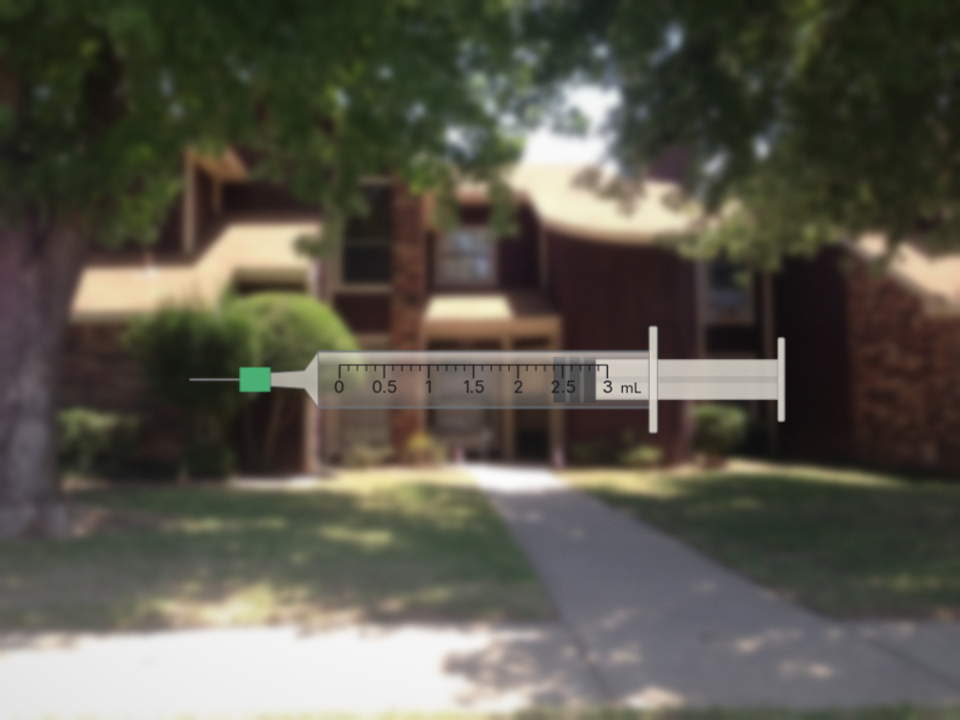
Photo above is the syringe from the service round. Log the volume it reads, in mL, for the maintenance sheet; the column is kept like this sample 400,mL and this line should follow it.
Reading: 2.4,mL
